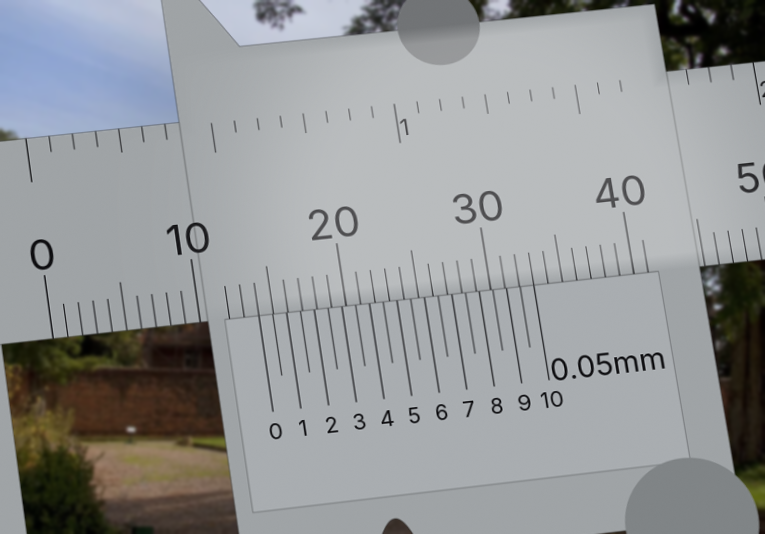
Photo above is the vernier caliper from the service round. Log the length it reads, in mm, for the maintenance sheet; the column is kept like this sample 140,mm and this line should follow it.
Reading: 14.0,mm
